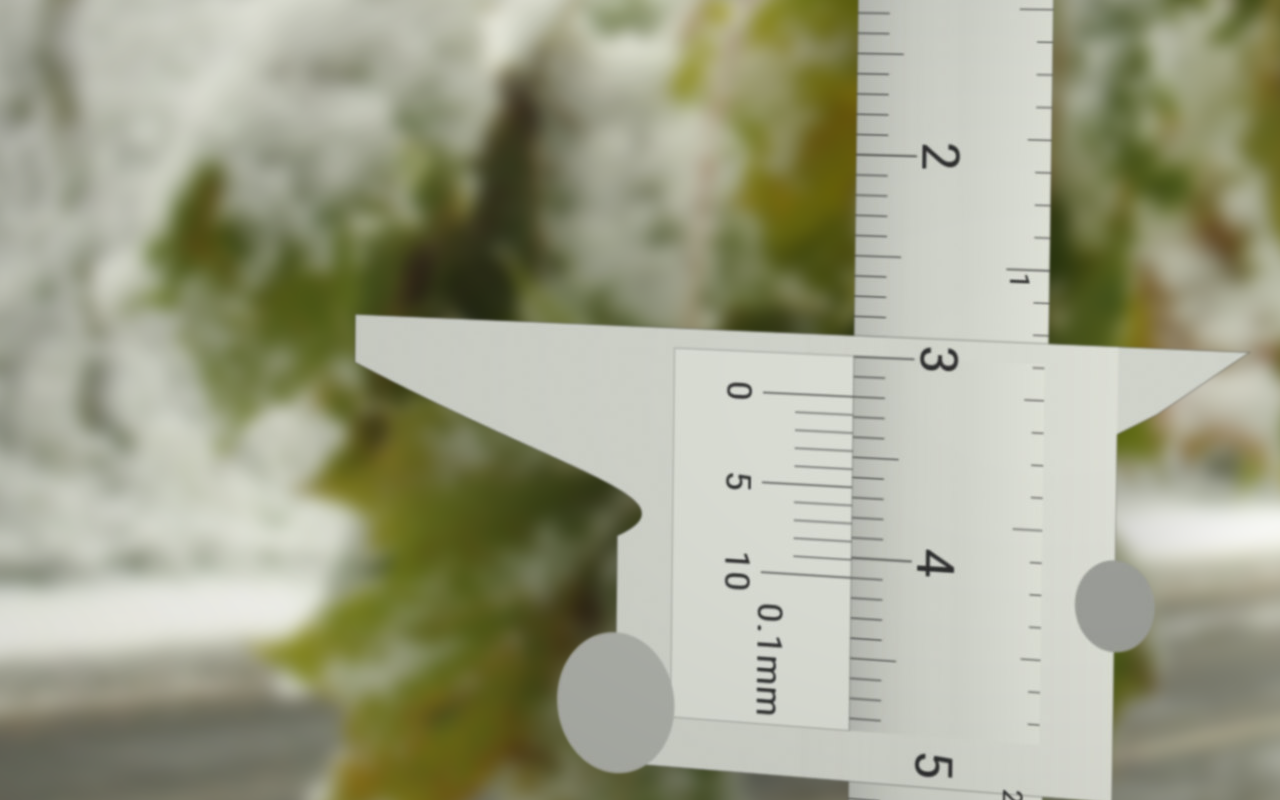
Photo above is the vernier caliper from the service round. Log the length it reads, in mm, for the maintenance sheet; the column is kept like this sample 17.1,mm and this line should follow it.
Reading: 32.0,mm
